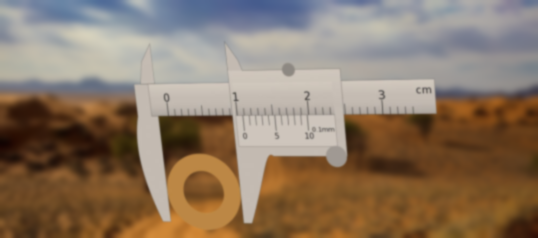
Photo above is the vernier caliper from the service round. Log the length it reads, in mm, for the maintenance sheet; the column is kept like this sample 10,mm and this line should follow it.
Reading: 10.8,mm
